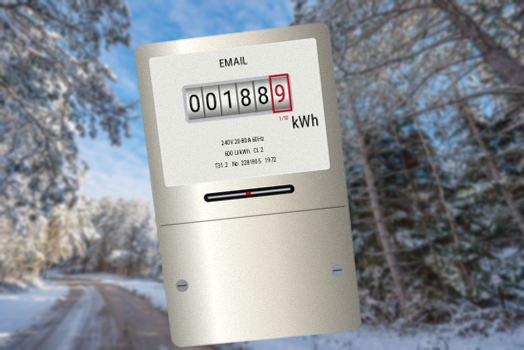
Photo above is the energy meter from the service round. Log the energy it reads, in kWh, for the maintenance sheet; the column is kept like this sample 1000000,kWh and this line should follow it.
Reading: 188.9,kWh
